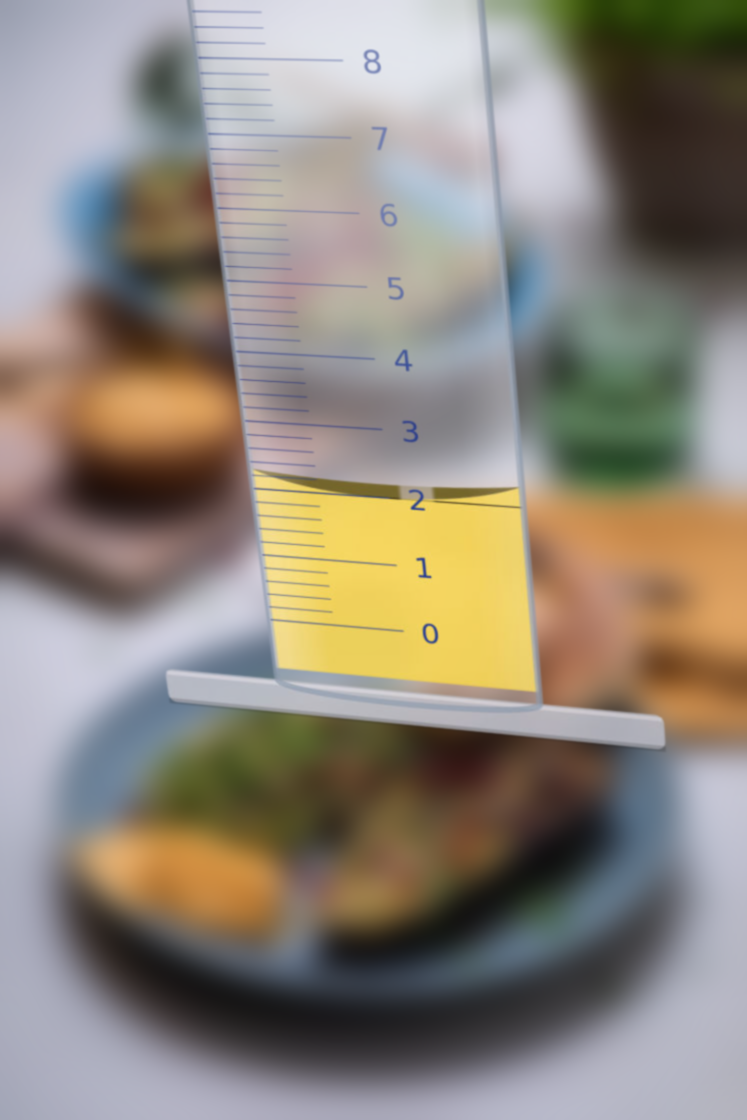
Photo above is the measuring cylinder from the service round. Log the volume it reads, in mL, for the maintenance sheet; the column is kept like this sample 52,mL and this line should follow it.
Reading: 2,mL
